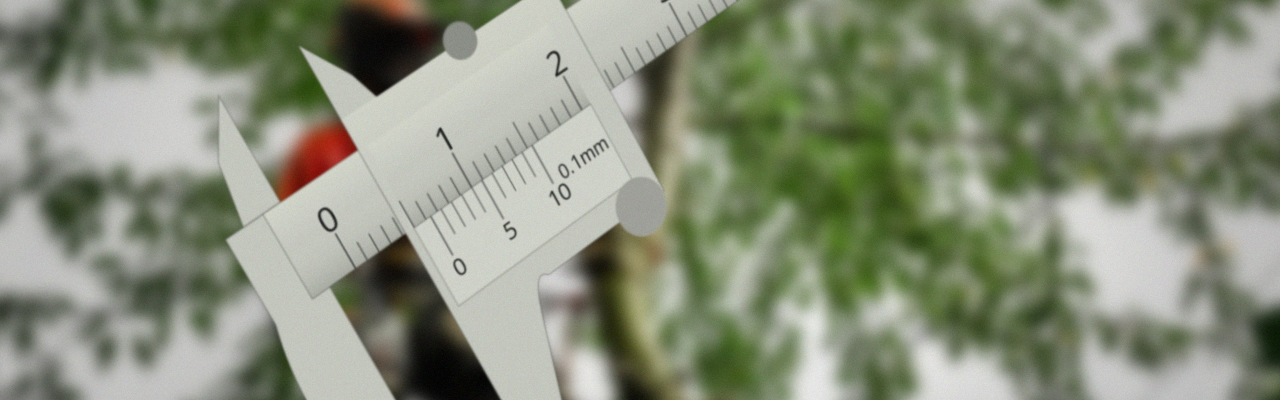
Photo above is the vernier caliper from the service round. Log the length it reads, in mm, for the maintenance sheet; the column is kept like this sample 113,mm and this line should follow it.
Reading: 6.4,mm
